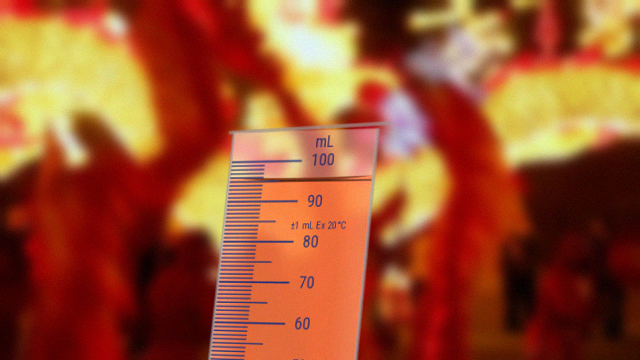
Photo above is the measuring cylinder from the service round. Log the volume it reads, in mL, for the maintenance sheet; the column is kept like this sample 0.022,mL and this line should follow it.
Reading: 95,mL
